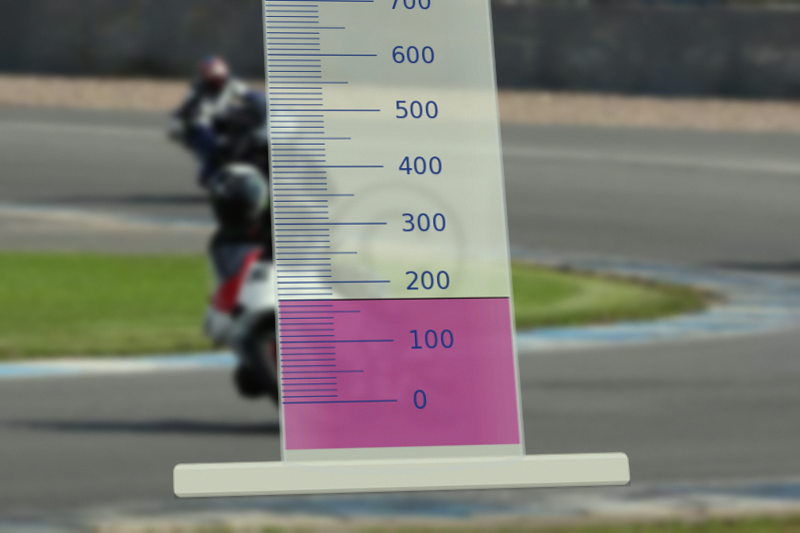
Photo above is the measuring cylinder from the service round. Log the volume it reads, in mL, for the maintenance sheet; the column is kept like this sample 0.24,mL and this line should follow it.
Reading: 170,mL
